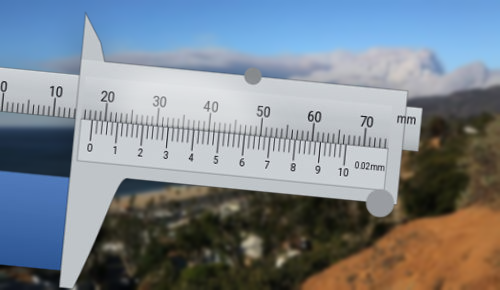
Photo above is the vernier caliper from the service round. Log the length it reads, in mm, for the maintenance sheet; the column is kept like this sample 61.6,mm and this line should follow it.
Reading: 17.5,mm
